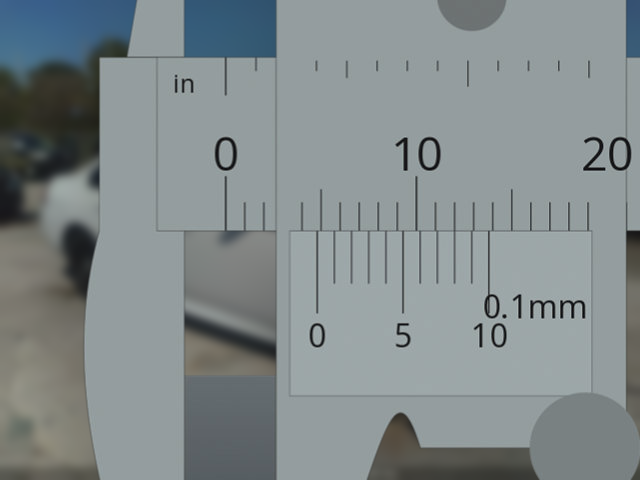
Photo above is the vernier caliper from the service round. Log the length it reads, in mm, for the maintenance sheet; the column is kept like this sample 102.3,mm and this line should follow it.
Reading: 4.8,mm
